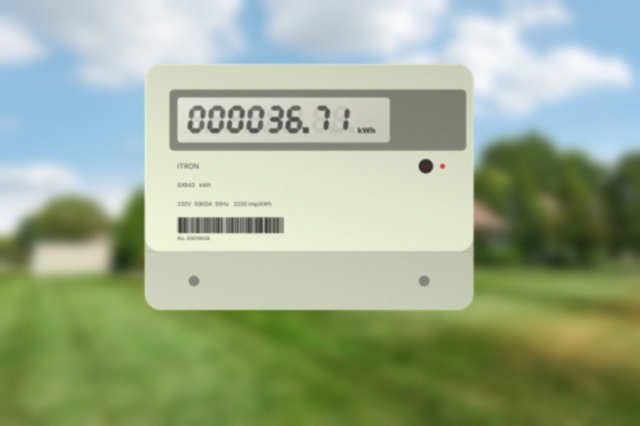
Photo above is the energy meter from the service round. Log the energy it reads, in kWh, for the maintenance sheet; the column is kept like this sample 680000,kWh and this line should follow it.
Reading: 36.71,kWh
